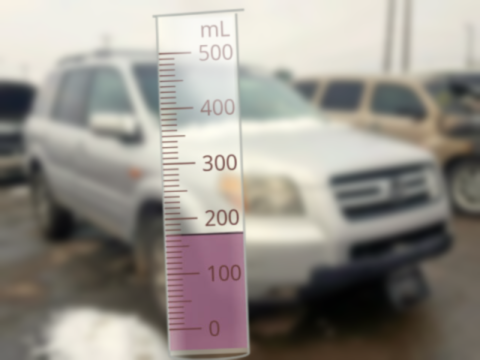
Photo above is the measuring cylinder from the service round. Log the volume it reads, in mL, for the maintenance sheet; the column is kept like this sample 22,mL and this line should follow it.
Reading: 170,mL
